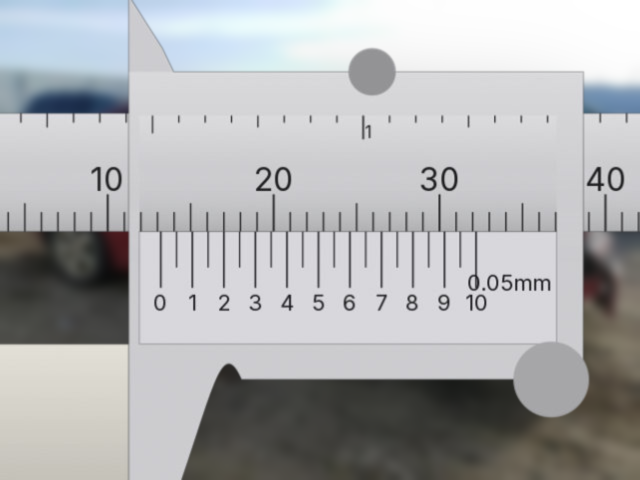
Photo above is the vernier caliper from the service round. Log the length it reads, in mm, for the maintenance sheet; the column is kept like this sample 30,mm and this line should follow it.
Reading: 13.2,mm
